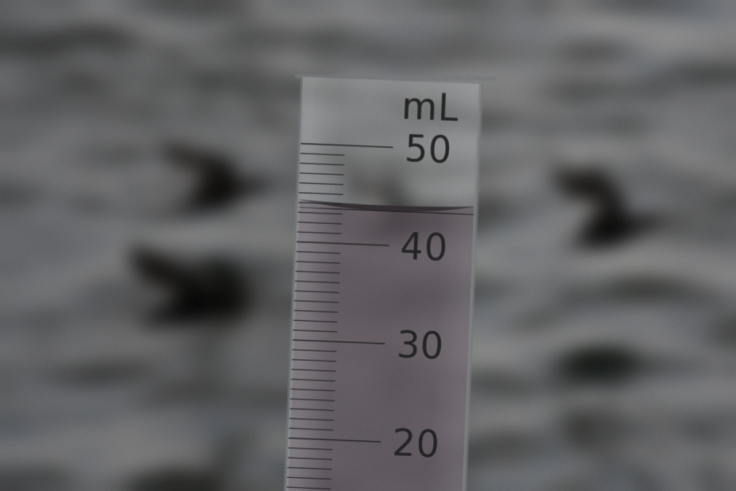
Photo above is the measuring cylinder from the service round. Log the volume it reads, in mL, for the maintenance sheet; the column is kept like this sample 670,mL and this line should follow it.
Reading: 43.5,mL
